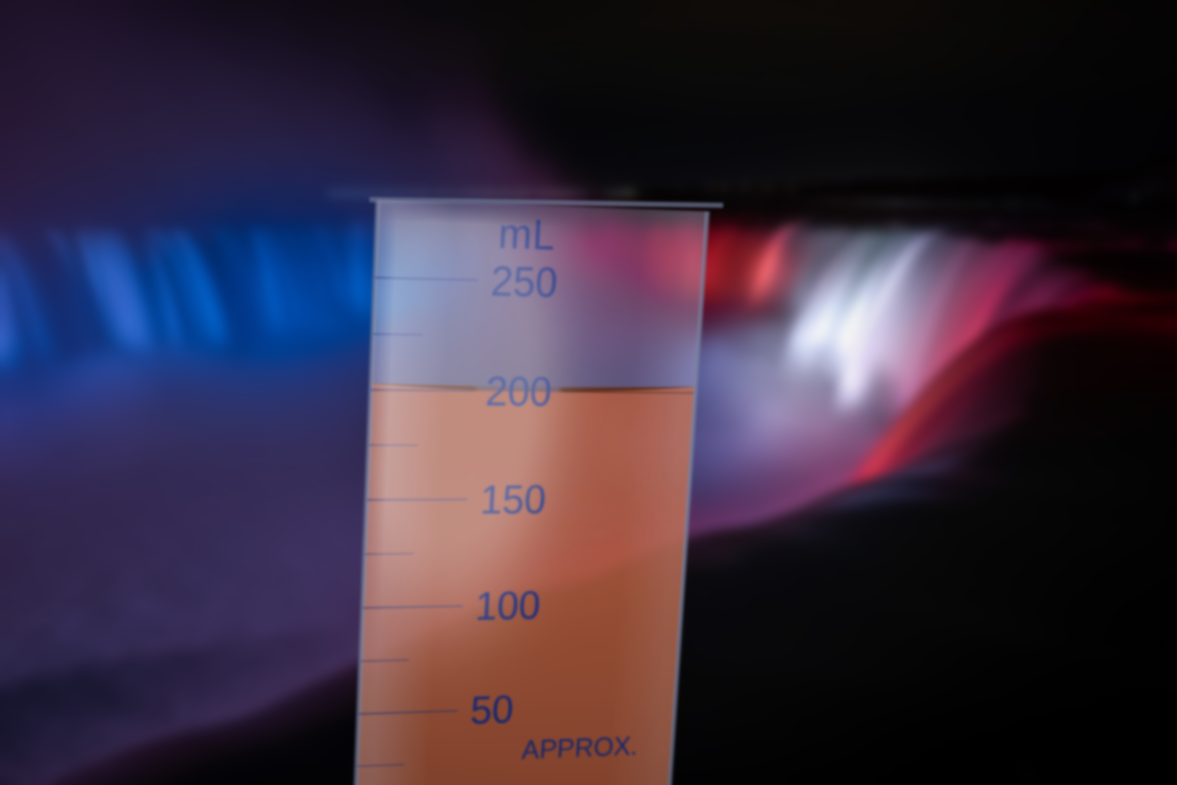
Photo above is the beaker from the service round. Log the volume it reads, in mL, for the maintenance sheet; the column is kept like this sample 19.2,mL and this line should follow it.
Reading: 200,mL
